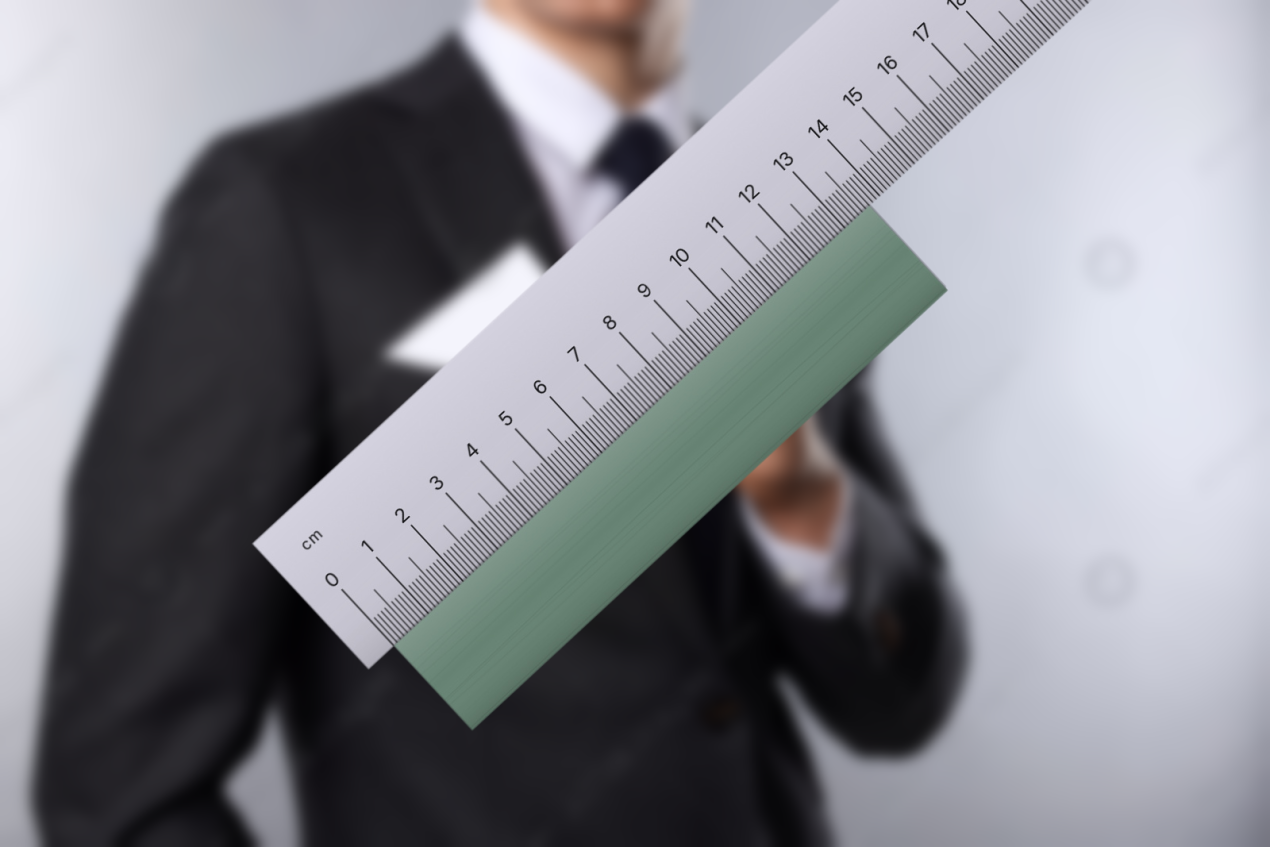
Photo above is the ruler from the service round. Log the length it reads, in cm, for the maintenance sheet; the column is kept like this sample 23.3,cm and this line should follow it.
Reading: 13.7,cm
